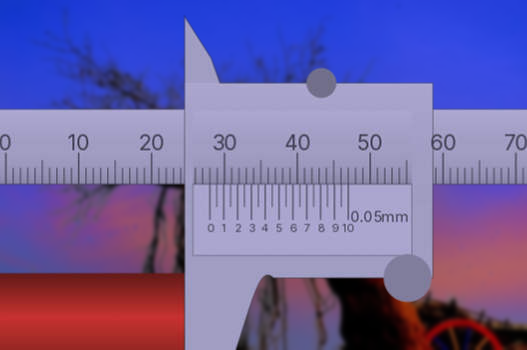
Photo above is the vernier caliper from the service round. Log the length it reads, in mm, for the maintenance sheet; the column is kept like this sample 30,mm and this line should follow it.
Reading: 28.0,mm
